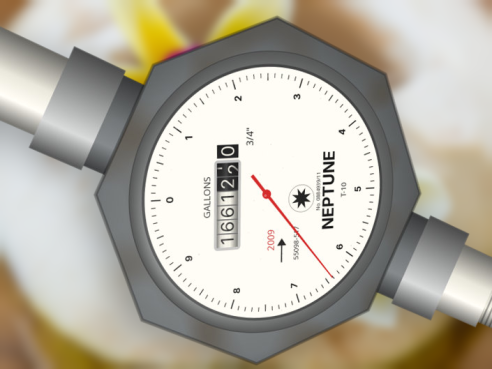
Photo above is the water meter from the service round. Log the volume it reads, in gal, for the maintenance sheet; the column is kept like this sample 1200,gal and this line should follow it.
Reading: 1661216.4,gal
